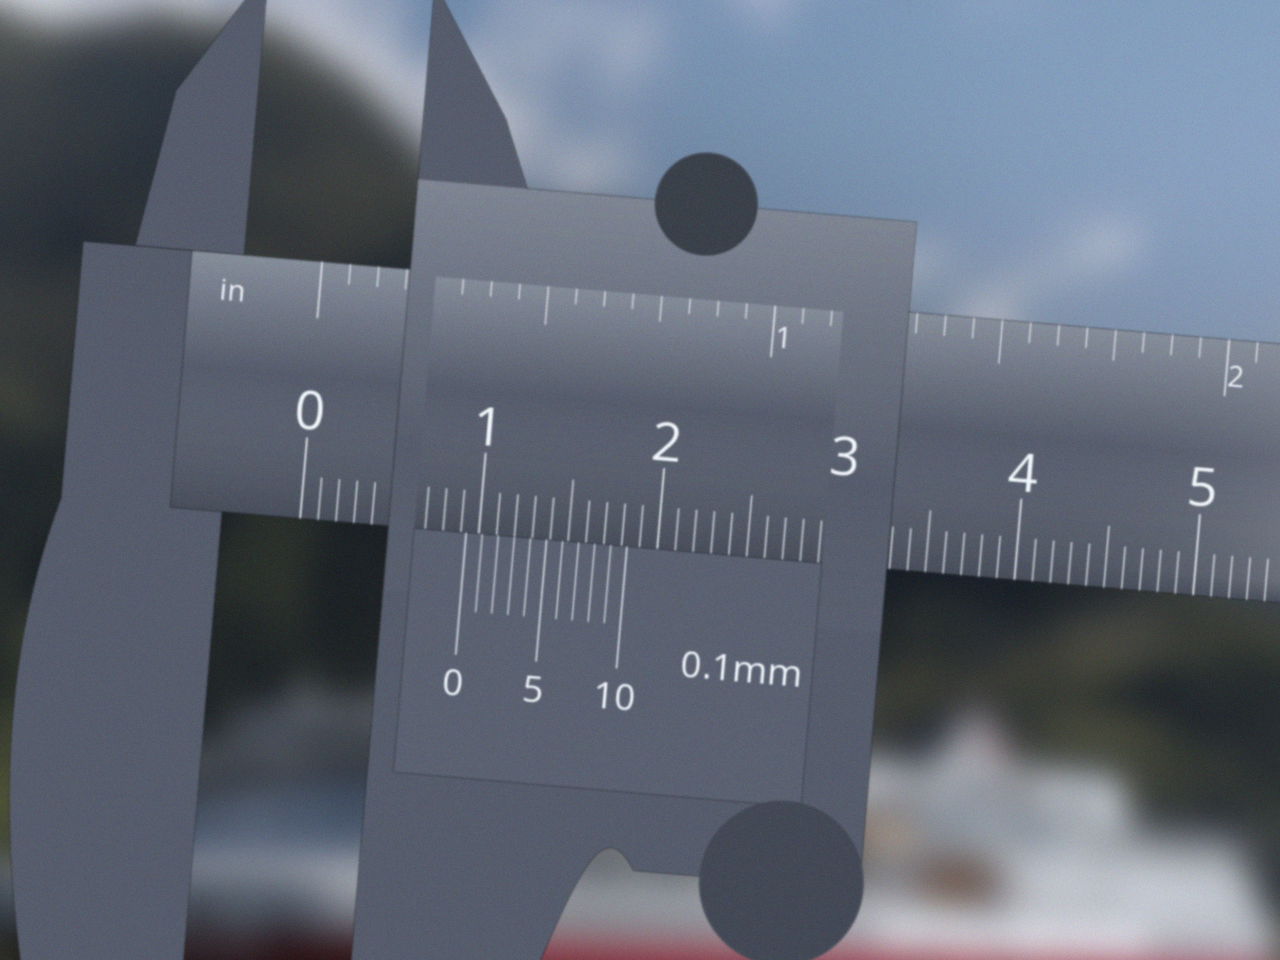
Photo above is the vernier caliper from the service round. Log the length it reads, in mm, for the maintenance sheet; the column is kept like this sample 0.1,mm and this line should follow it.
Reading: 9.3,mm
